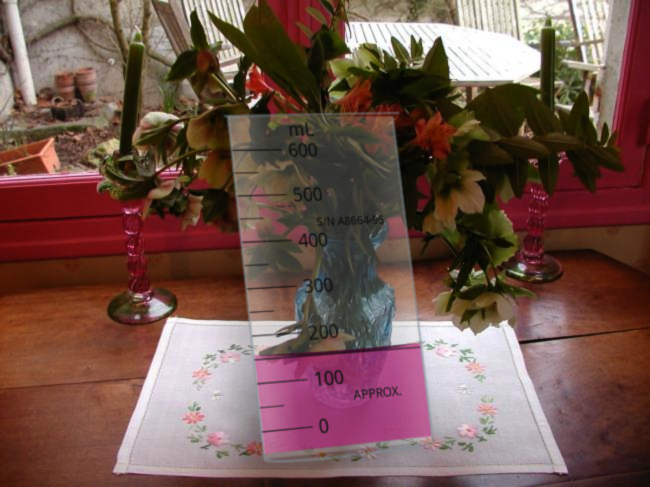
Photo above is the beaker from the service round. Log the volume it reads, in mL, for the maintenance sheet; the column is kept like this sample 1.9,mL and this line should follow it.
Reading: 150,mL
